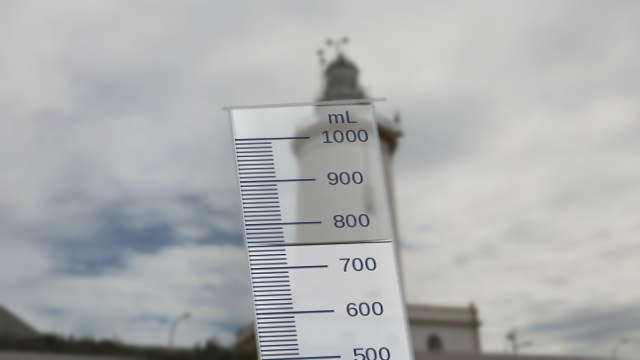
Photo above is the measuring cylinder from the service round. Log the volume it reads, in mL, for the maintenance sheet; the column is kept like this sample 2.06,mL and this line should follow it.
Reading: 750,mL
